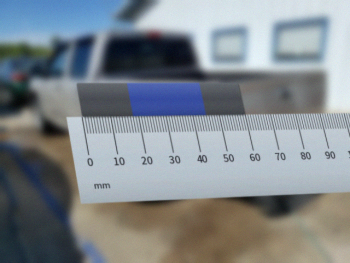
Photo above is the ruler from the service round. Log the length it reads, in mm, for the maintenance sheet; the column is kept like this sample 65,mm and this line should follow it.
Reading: 60,mm
